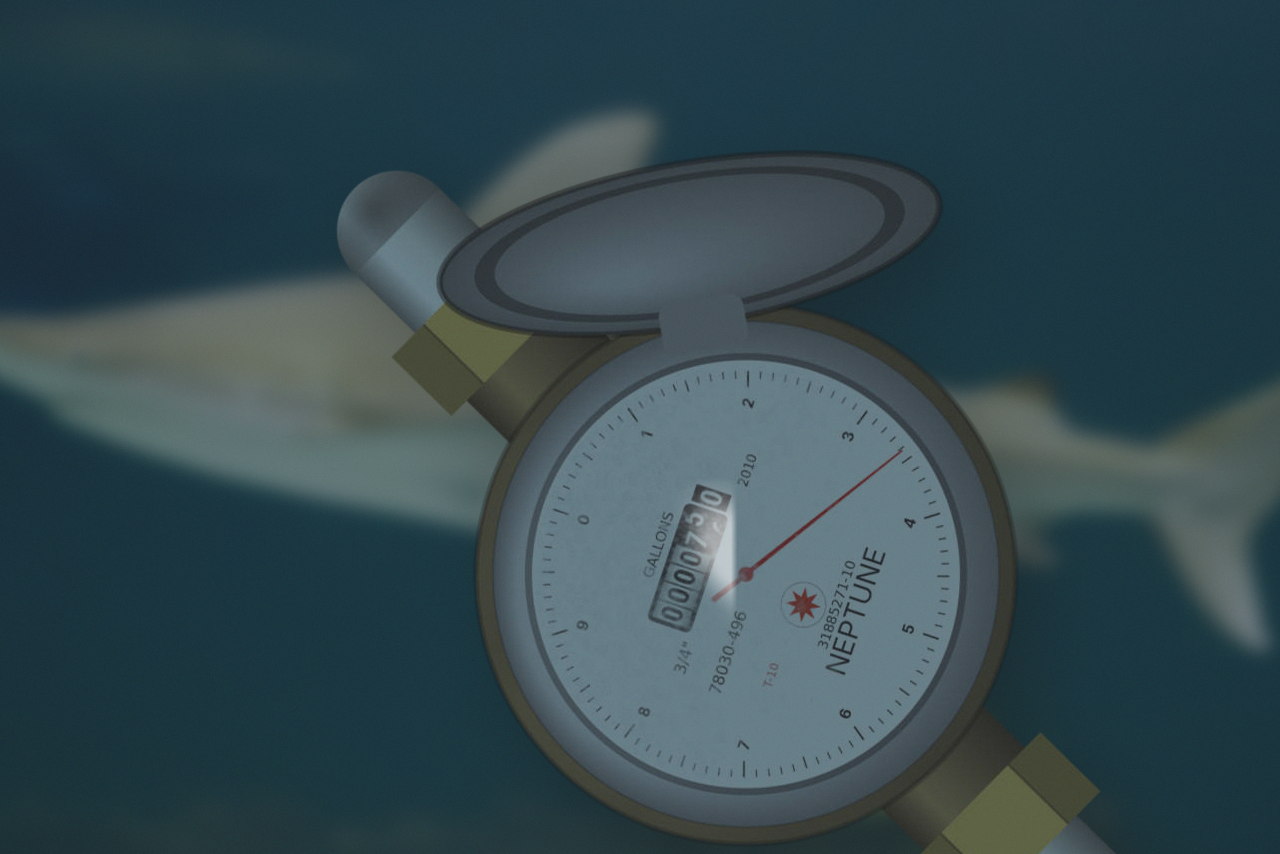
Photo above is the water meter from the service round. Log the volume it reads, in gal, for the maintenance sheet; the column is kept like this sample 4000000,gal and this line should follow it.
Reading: 753.4,gal
